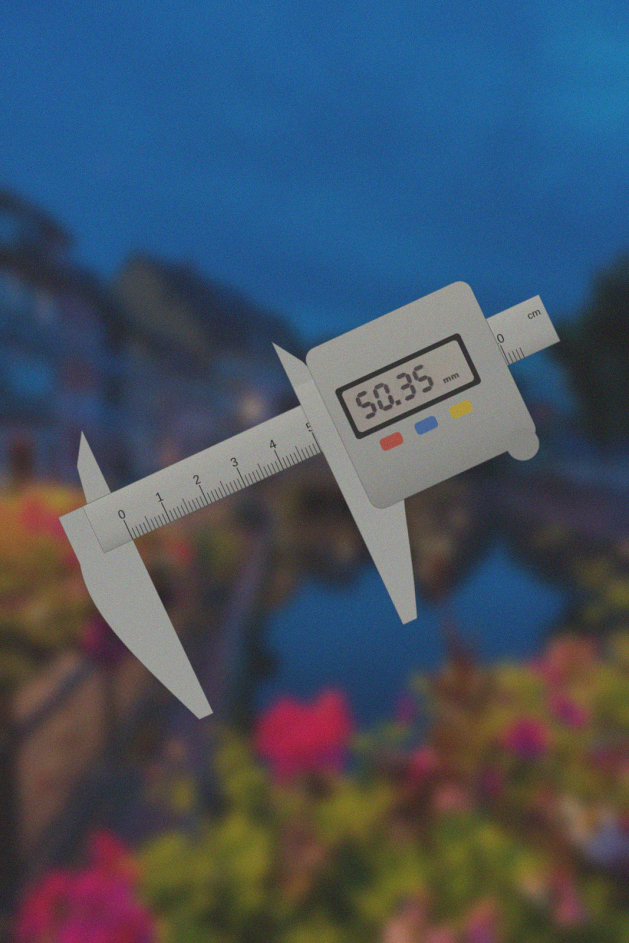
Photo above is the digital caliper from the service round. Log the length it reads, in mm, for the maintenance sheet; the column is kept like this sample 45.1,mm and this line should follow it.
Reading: 50.35,mm
